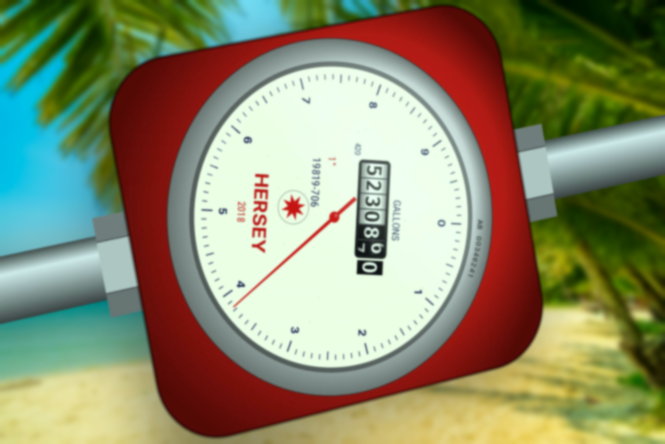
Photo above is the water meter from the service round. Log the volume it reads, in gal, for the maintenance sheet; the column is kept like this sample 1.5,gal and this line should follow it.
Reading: 5230863.8,gal
